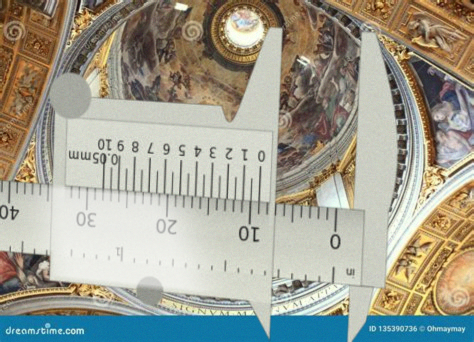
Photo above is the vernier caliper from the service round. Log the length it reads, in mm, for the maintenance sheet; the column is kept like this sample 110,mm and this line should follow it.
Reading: 9.0,mm
